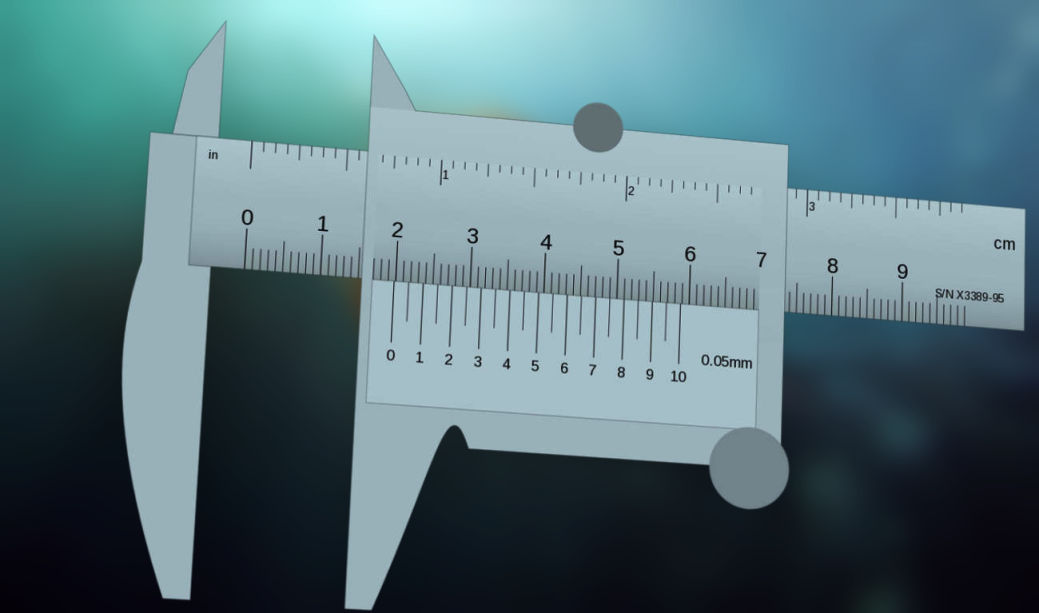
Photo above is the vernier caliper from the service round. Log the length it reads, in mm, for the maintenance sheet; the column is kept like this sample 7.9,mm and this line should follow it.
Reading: 19.8,mm
